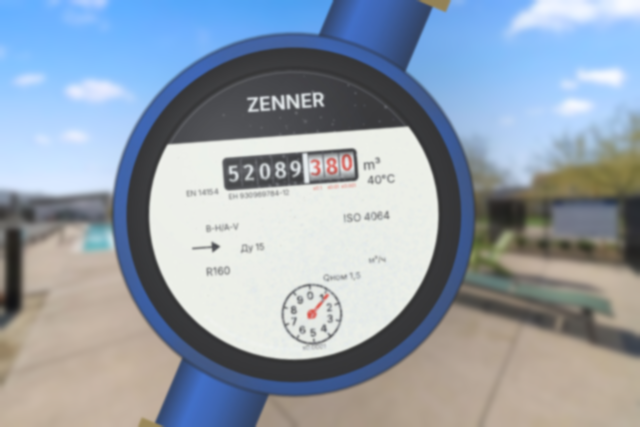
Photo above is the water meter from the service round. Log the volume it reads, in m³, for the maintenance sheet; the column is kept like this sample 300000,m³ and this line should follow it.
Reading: 52089.3801,m³
